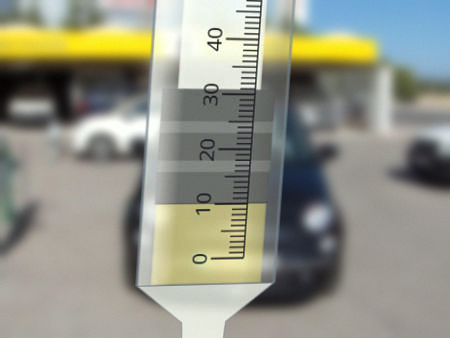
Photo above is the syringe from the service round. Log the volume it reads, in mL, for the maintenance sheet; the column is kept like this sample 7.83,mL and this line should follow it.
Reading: 10,mL
